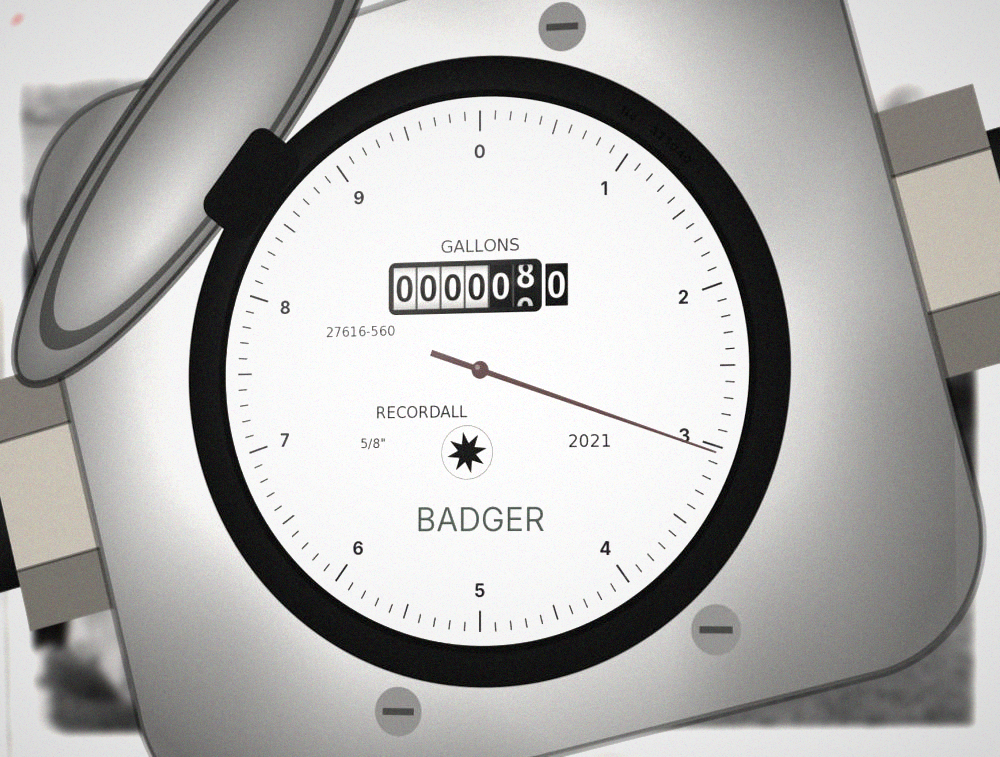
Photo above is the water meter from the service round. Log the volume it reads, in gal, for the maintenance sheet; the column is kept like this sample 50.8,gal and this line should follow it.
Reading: 83.0,gal
